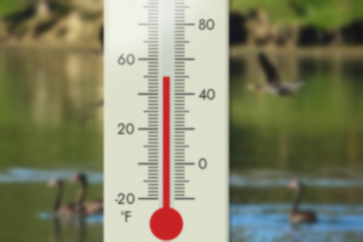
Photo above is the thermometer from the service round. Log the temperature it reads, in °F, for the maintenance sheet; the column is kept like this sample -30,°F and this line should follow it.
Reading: 50,°F
